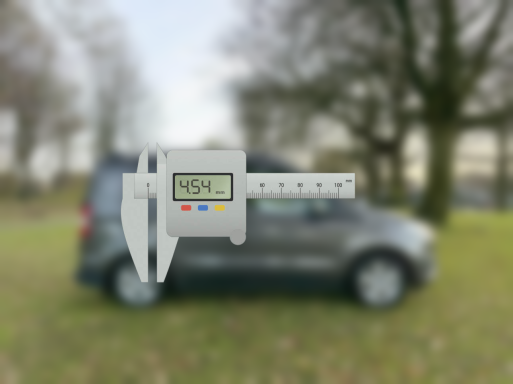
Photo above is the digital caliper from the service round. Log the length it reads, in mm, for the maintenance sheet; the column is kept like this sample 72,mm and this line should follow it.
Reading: 4.54,mm
